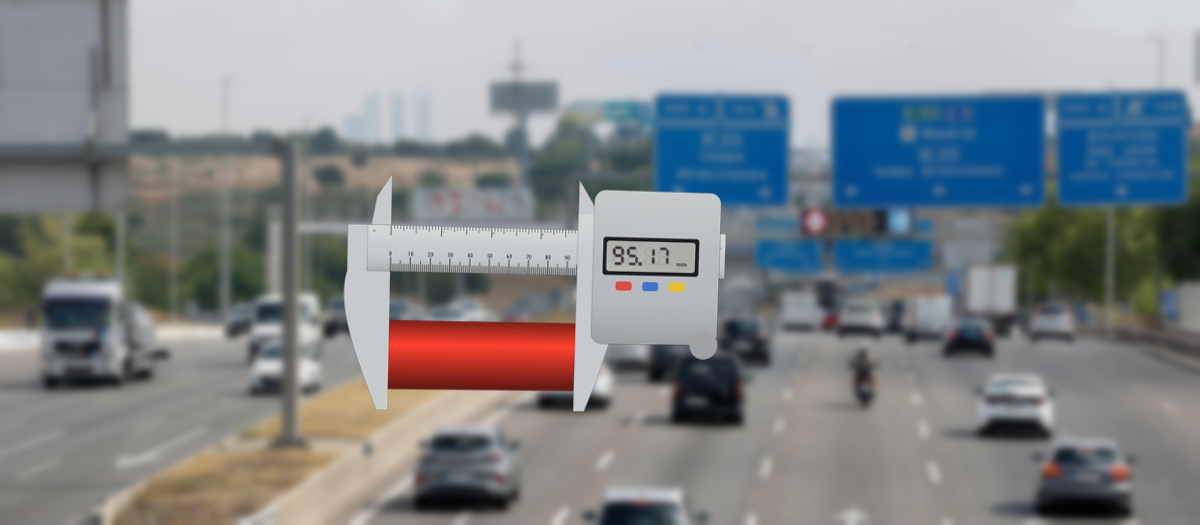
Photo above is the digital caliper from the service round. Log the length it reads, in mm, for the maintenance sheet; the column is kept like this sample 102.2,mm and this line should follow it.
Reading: 95.17,mm
